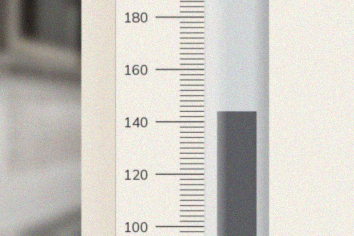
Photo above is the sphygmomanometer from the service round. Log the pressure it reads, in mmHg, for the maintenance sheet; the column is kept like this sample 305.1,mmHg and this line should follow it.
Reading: 144,mmHg
